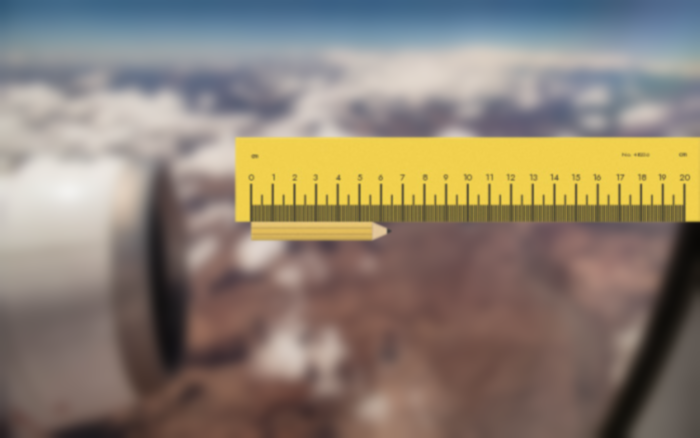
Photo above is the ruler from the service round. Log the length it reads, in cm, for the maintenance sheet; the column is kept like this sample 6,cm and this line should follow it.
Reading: 6.5,cm
